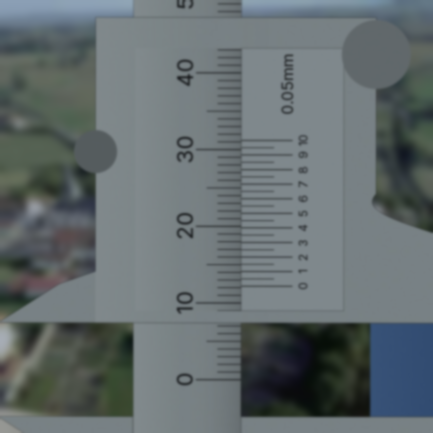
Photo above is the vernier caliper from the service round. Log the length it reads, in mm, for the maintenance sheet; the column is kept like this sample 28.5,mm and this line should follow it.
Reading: 12.2,mm
